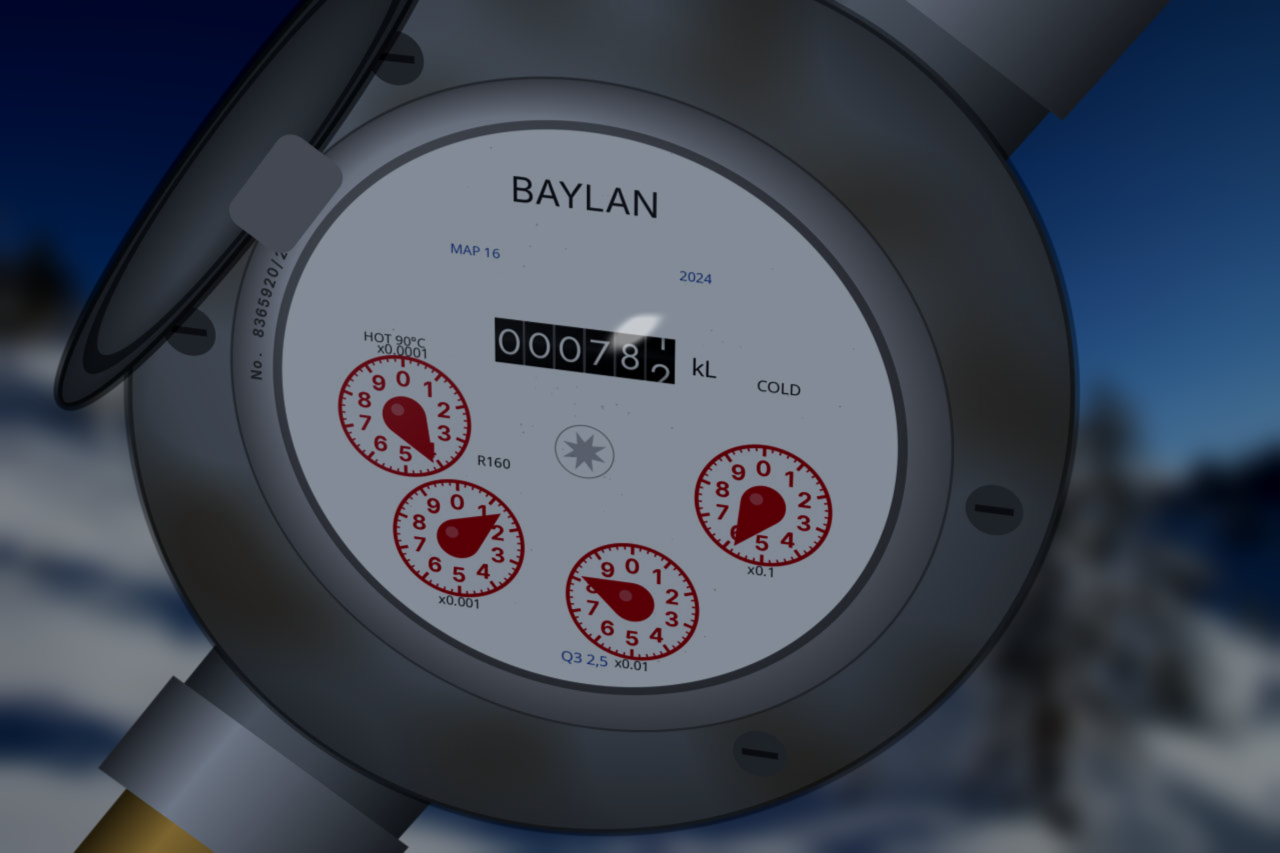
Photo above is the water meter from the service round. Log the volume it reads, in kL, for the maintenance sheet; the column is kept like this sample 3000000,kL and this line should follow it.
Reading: 781.5814,kL
